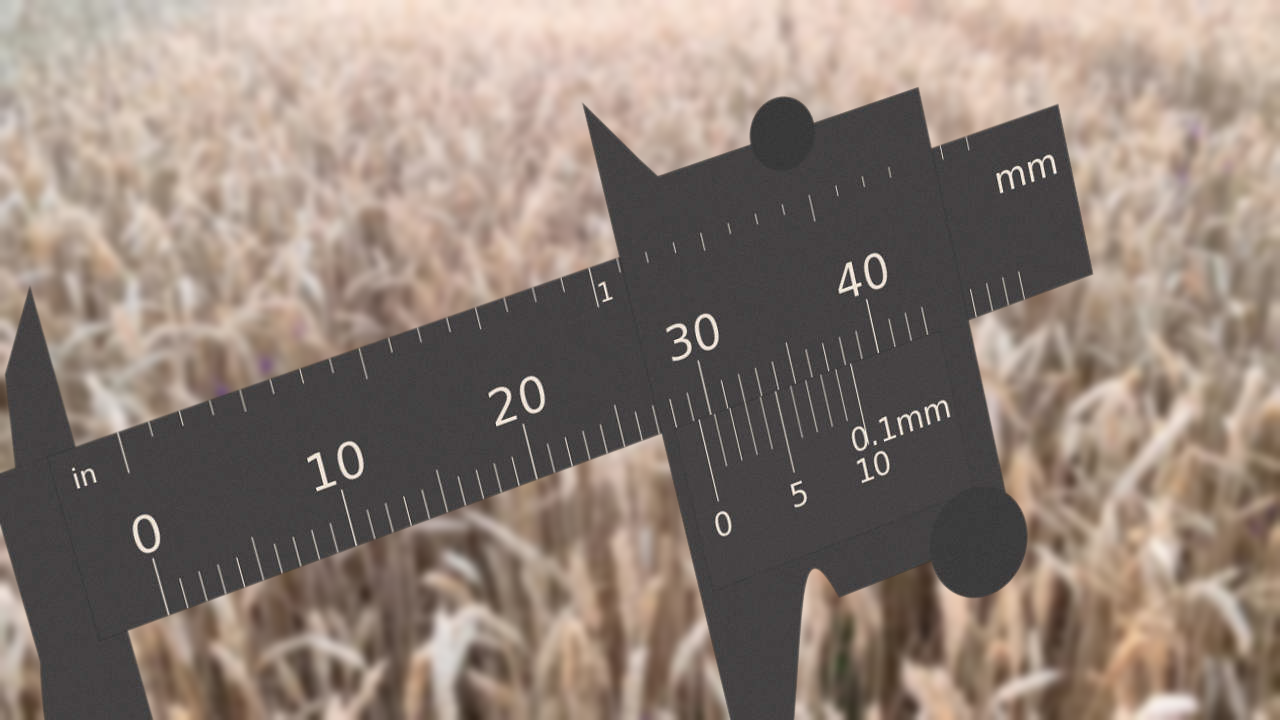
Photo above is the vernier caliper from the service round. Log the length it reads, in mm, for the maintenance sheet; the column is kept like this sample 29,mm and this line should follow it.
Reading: 29.3,mm
